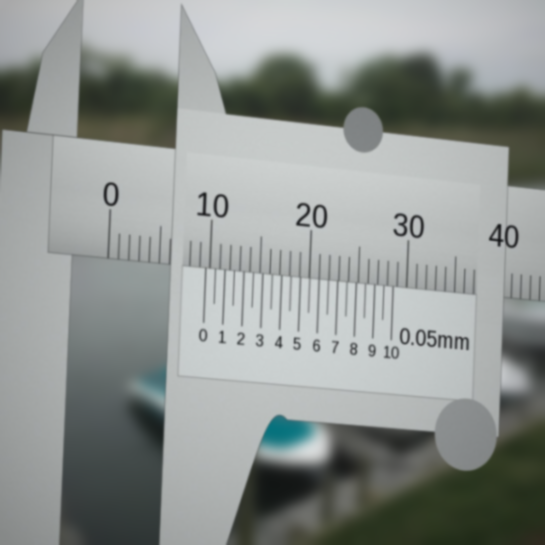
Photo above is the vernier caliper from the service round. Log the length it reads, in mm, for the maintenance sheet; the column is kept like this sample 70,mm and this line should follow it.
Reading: 9.6,mm
